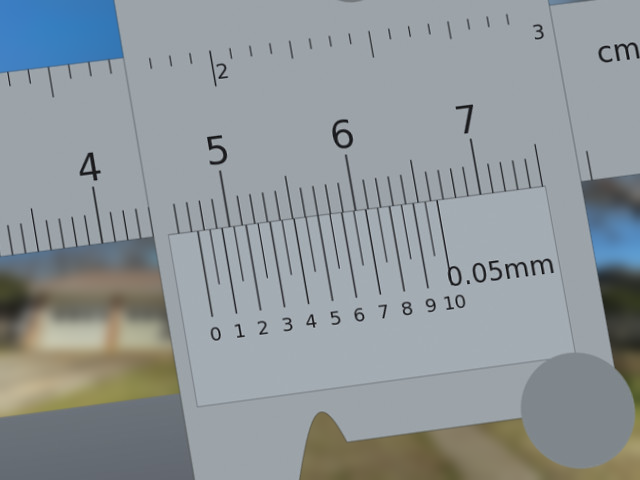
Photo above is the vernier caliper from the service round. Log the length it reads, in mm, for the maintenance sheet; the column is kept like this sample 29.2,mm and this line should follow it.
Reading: 47.5,mm
